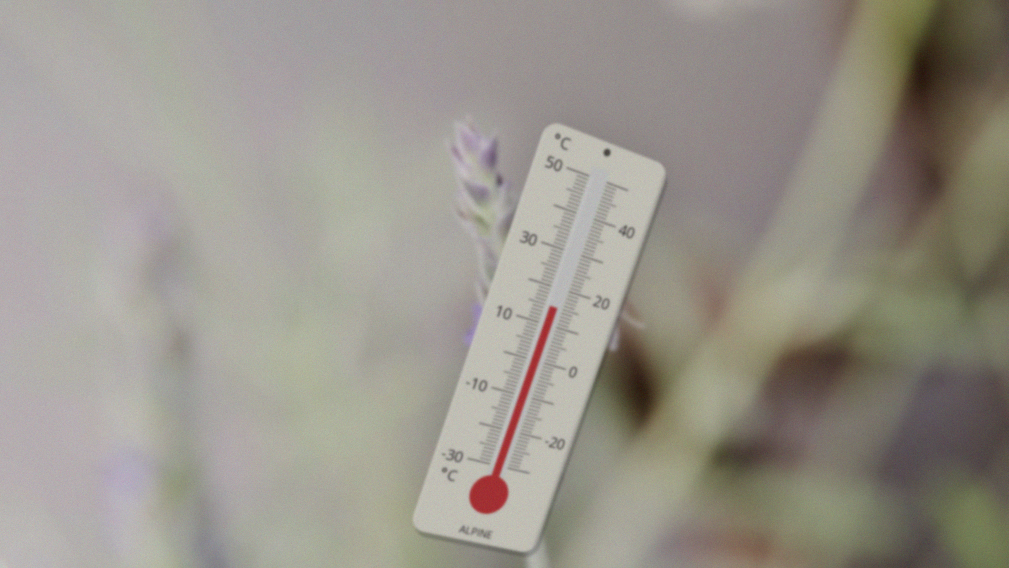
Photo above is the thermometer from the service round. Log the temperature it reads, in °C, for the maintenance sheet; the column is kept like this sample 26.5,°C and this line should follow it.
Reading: 15,°C
